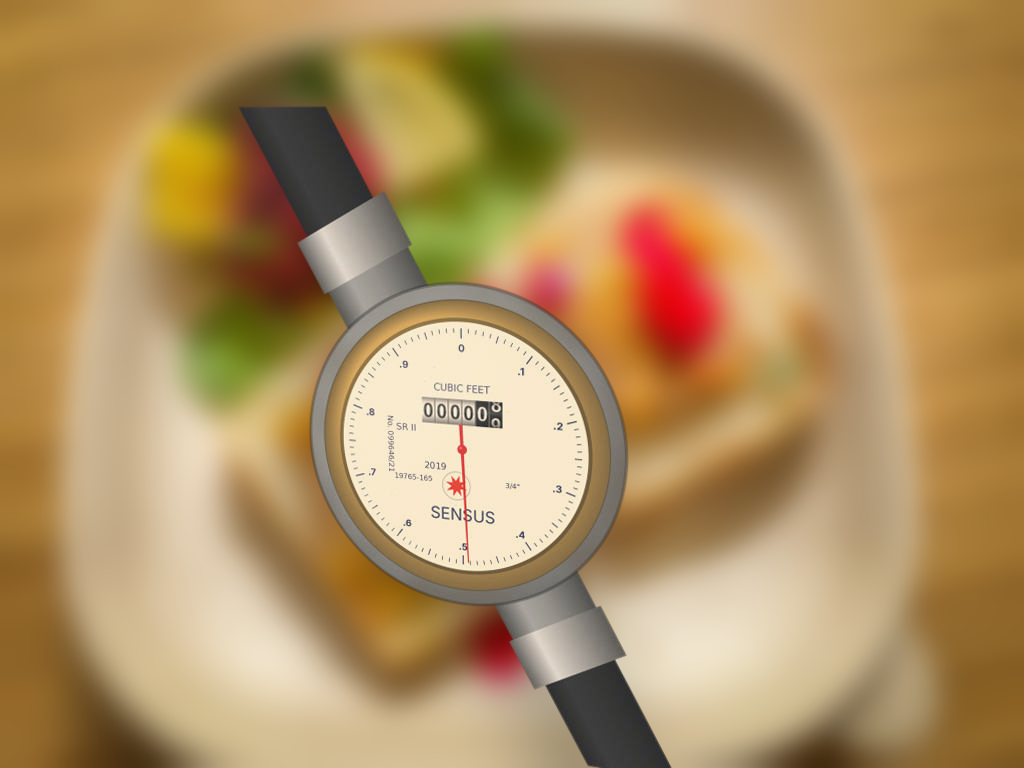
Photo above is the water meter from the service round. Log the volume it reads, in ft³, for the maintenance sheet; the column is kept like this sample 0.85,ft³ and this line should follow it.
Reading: 8.49,ft³
